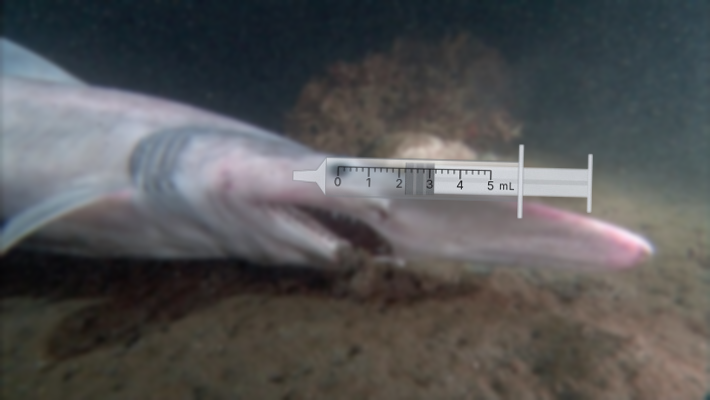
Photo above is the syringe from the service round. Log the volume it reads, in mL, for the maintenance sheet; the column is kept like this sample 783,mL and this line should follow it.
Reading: 2.2,mL
